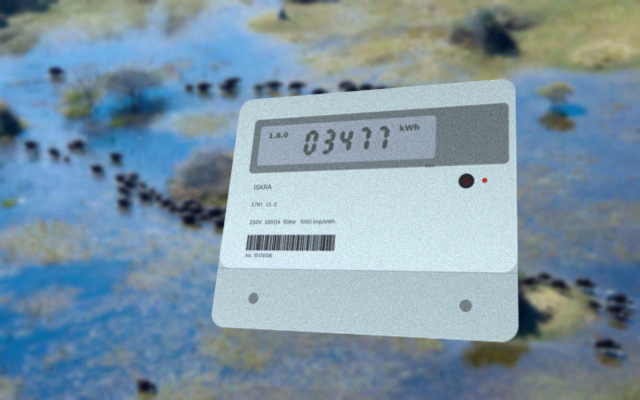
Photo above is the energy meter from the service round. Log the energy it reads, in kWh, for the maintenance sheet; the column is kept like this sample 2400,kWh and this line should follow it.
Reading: 3477,kWh
